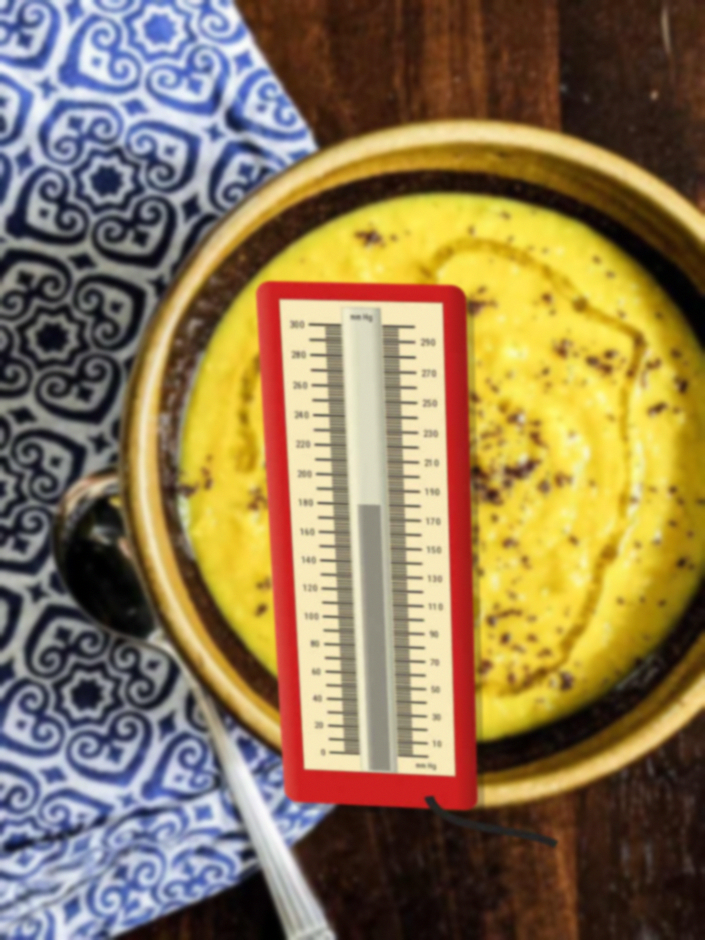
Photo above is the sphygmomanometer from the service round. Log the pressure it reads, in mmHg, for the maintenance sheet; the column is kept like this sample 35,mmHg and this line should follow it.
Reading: 180,mmHg
